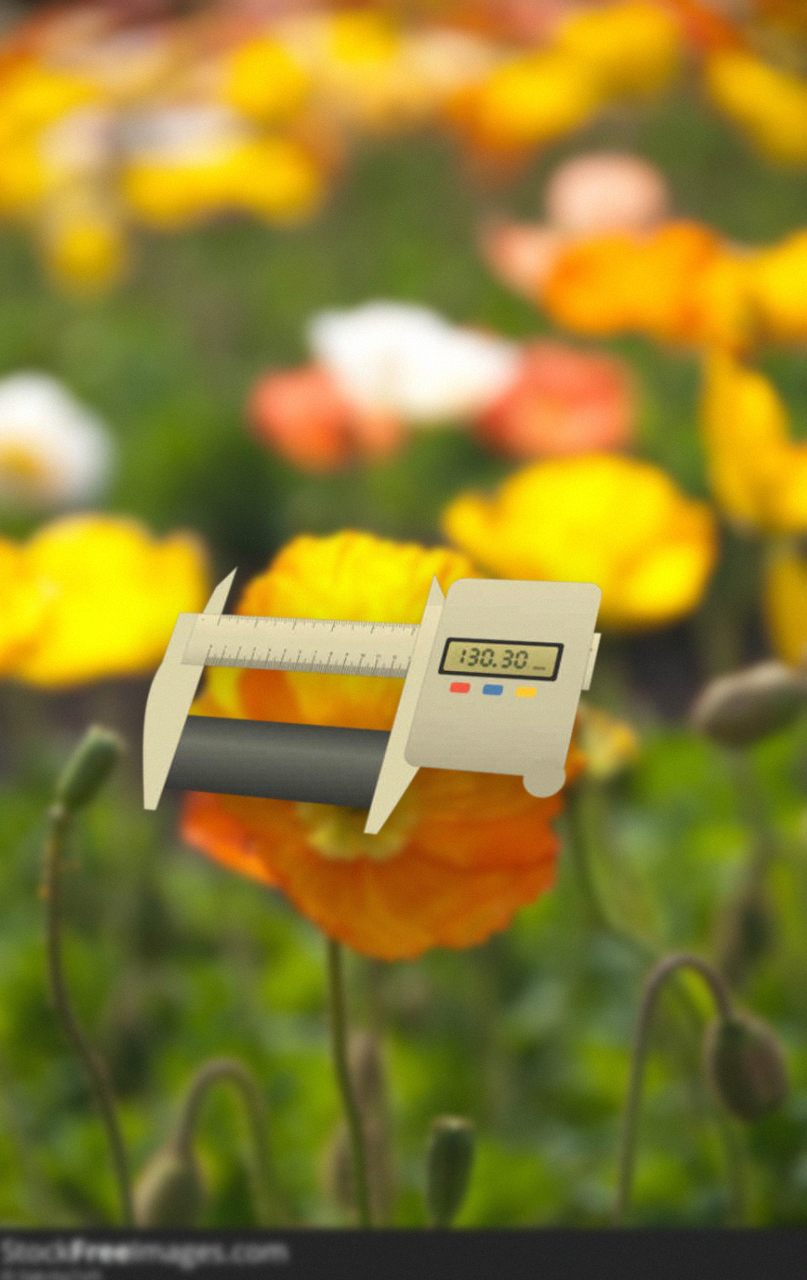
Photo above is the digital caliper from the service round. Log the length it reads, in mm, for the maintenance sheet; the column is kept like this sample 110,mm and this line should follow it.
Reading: 130.30,mm
